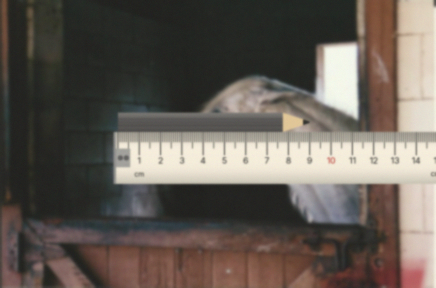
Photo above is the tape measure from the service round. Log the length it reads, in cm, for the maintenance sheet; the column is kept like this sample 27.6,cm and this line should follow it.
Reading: 9,cm
